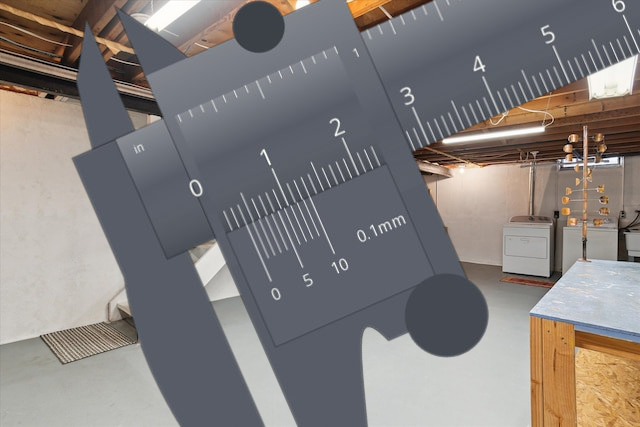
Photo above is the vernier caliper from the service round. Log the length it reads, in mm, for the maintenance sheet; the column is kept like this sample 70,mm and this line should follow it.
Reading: 4.0,mm
